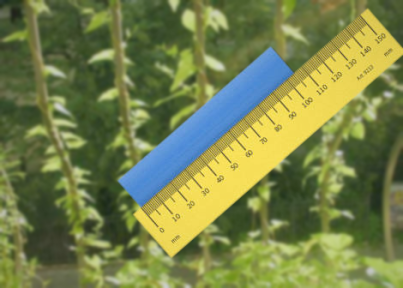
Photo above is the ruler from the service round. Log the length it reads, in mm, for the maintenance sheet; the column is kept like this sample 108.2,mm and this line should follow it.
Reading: 105,mm
